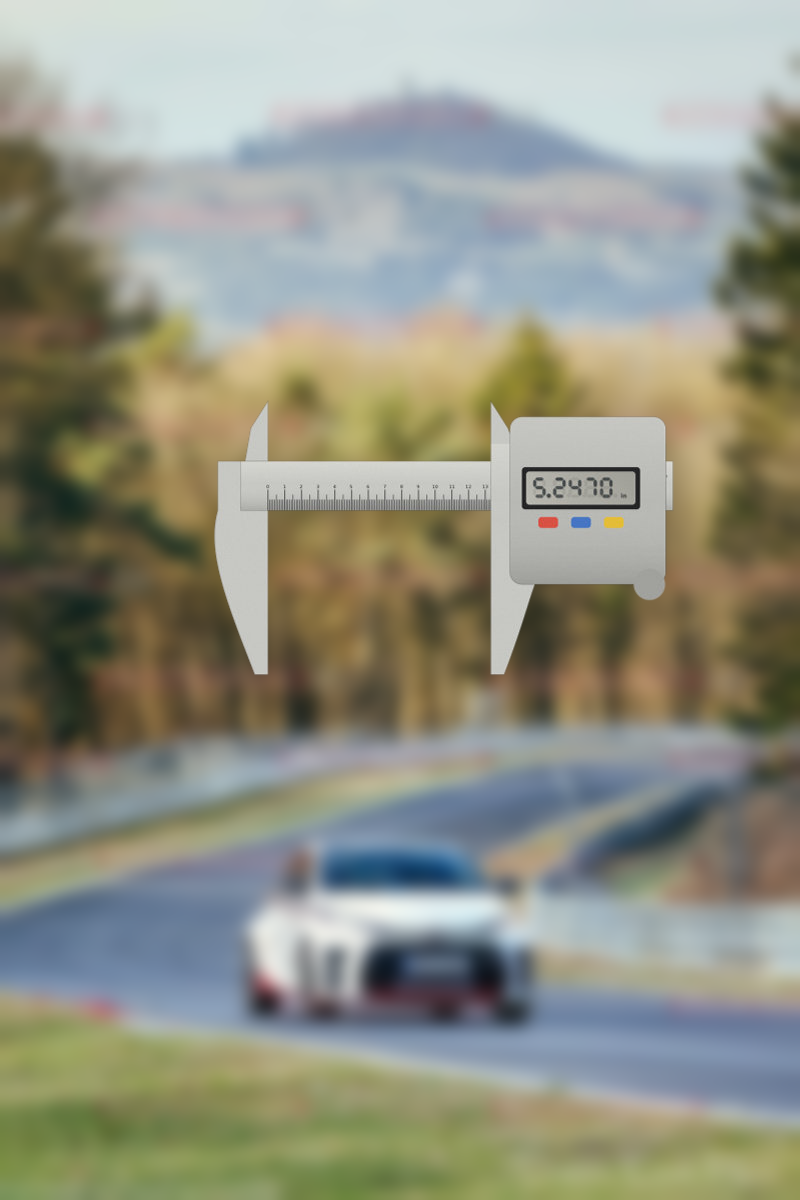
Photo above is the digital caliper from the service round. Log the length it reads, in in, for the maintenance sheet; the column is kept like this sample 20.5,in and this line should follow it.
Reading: 5.2470,in
